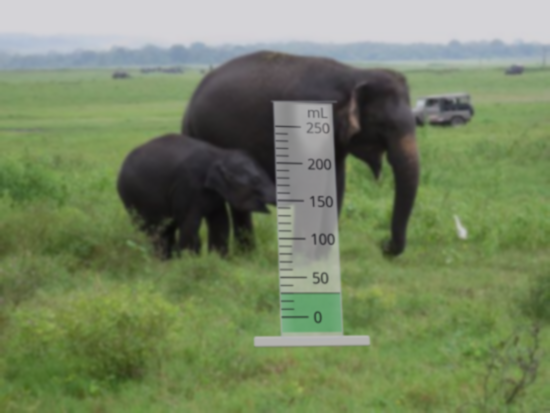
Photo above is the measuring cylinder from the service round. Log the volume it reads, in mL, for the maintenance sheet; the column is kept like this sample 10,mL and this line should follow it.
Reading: 30,mL
